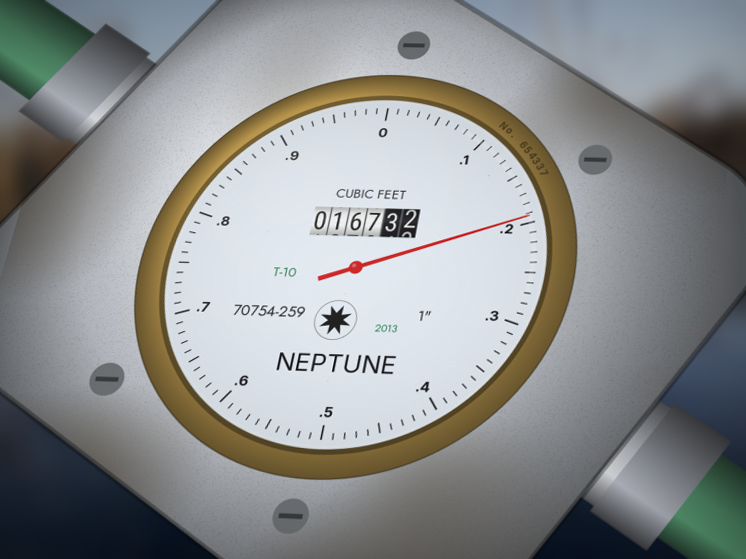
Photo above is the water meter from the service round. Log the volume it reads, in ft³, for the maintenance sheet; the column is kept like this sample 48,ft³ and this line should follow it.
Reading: 16732.19,ft³
